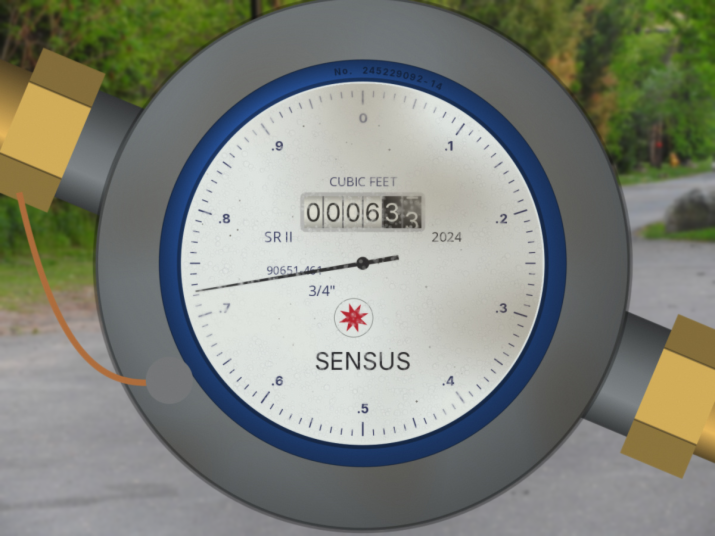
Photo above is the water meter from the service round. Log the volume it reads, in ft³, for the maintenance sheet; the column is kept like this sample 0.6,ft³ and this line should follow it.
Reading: 632.72,ft³
